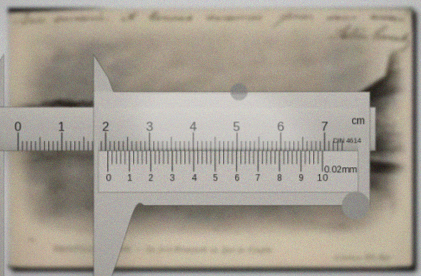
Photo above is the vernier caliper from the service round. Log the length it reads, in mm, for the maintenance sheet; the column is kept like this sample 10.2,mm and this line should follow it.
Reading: 20.5,mm
